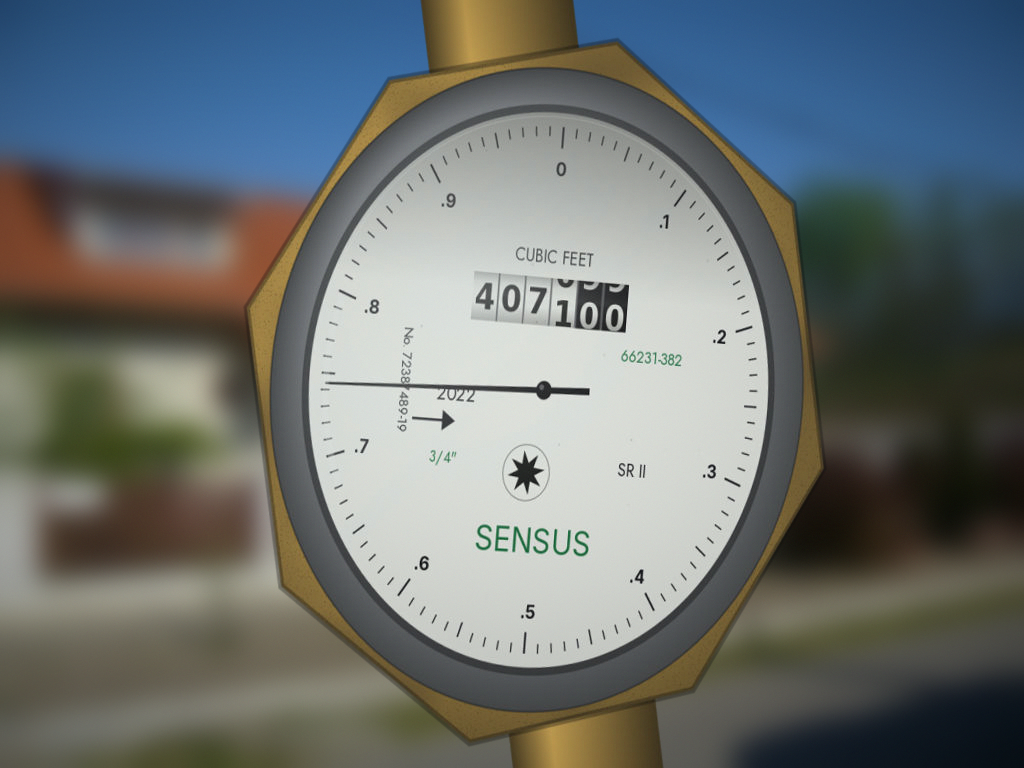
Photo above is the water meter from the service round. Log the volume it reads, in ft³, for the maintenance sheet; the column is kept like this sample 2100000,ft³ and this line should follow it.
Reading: 407099.74,ft³
